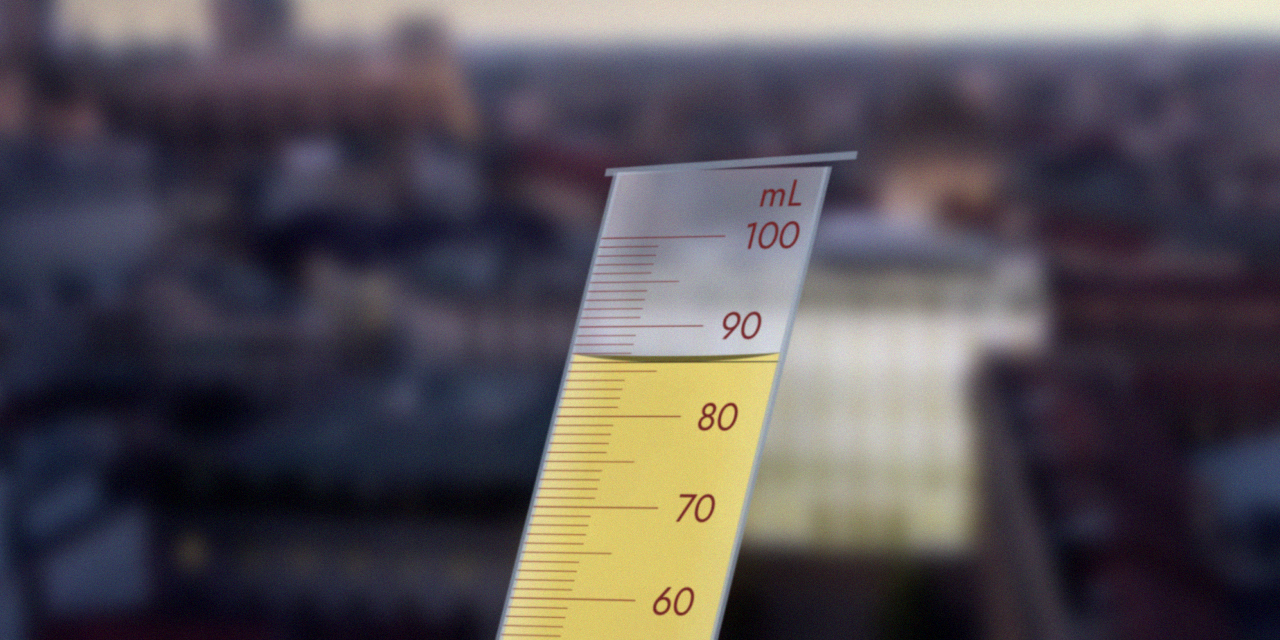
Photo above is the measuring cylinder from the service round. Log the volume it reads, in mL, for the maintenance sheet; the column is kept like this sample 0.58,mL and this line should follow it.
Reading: 86,mL
